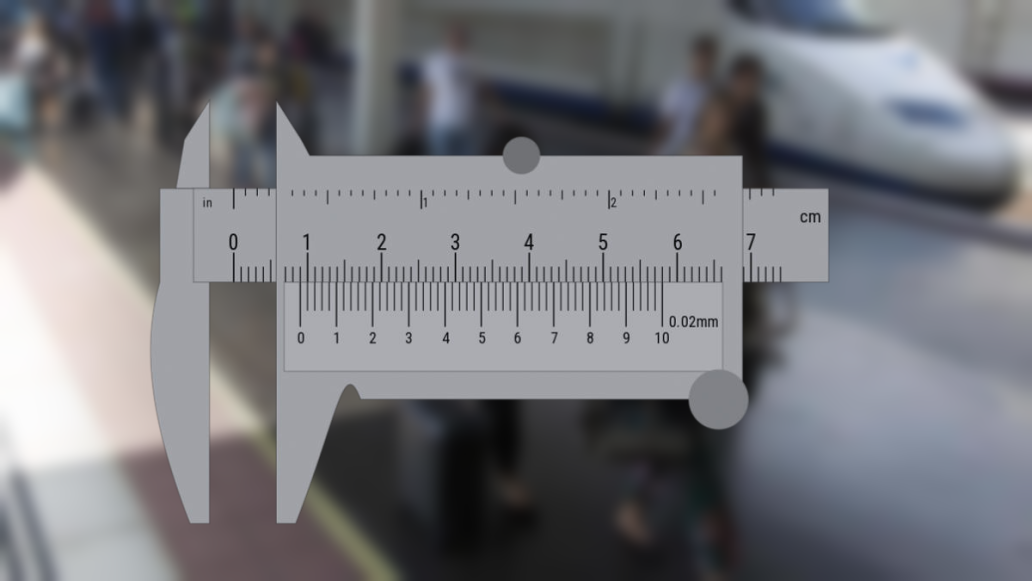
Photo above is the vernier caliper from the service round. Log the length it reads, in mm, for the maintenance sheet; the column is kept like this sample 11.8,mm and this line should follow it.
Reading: 9.0,mm
